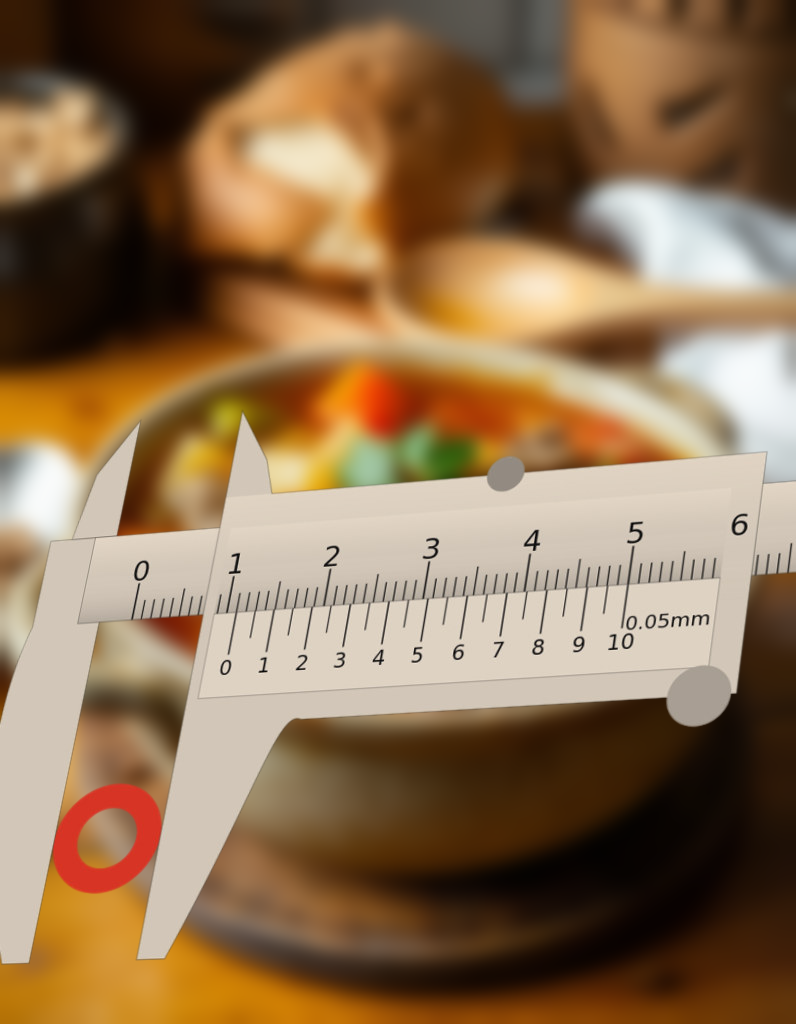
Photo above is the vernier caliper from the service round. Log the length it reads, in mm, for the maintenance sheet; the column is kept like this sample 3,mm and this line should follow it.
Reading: 11.0,mm
